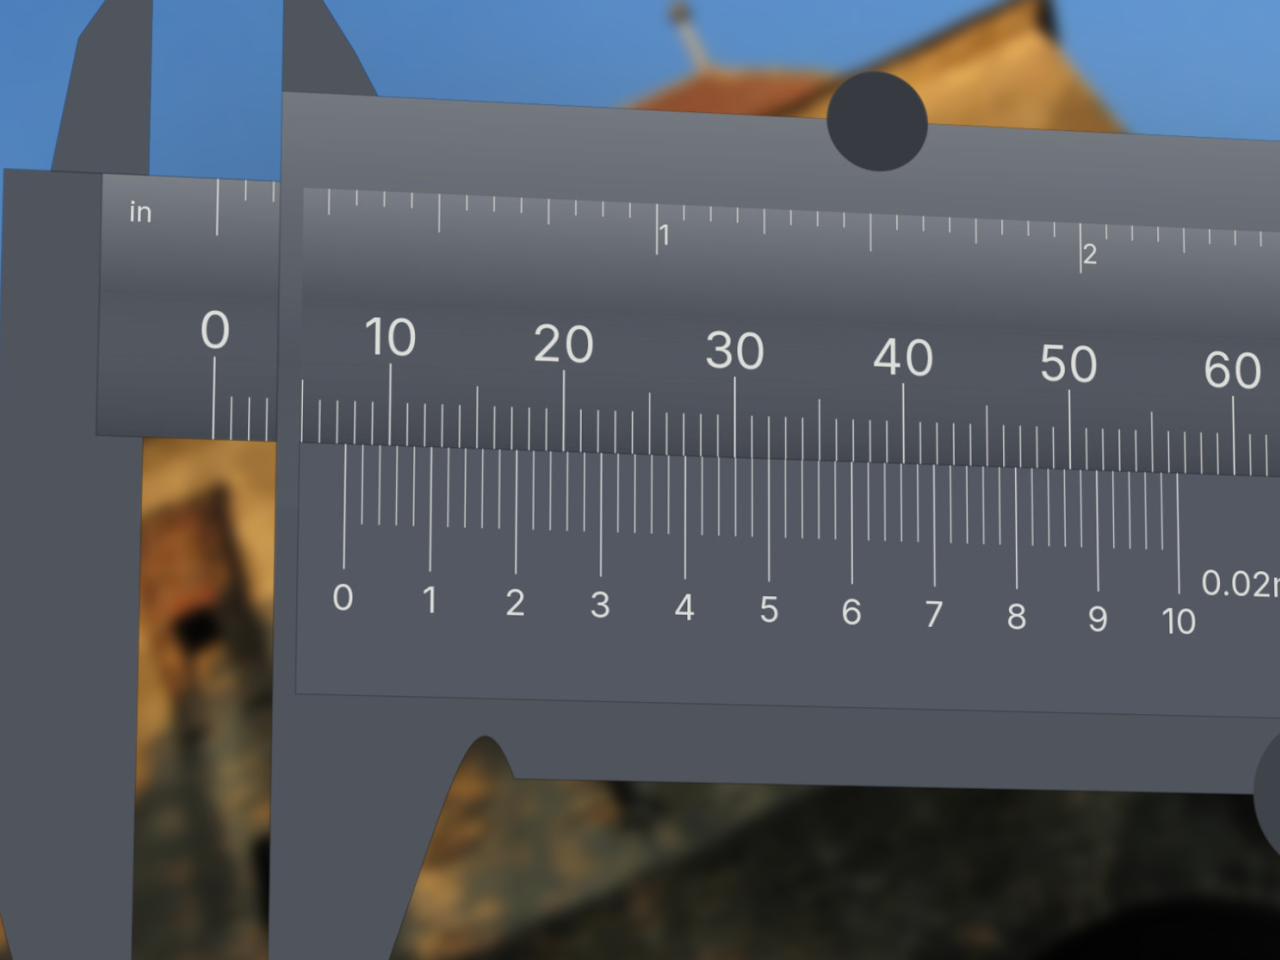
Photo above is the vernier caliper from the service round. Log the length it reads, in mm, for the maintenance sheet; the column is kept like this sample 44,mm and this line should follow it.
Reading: 7.5,mm
